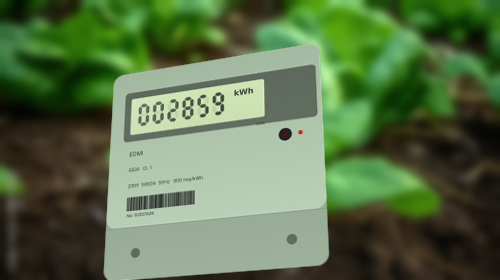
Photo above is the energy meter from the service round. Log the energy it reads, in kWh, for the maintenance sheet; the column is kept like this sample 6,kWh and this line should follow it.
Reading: 2859,kWh
